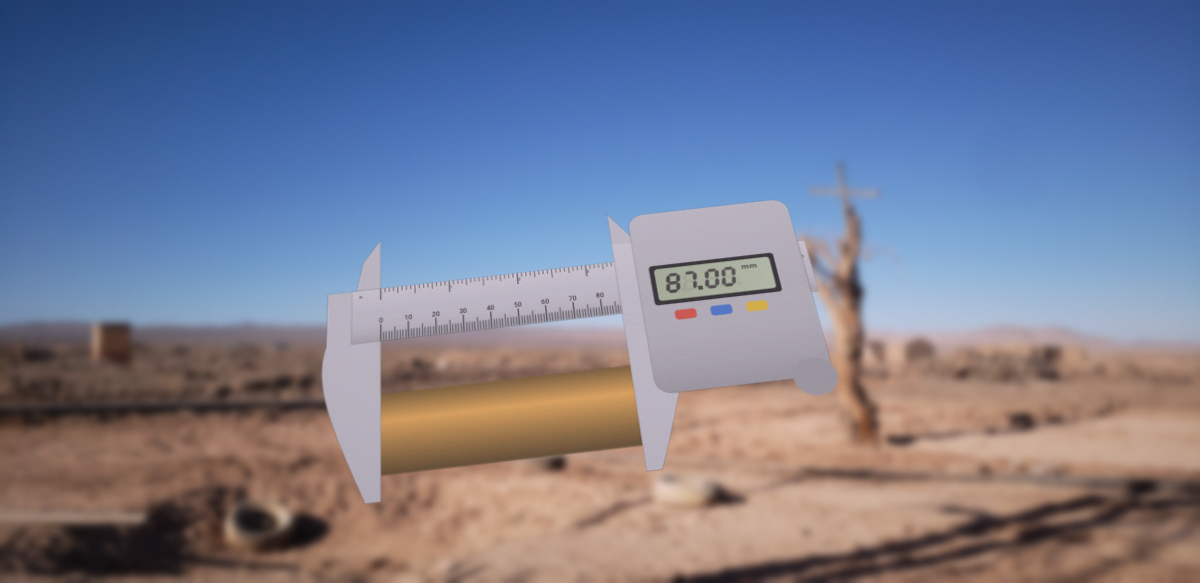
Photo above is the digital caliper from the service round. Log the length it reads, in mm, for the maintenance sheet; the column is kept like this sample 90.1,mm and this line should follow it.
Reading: 87.00,mm
